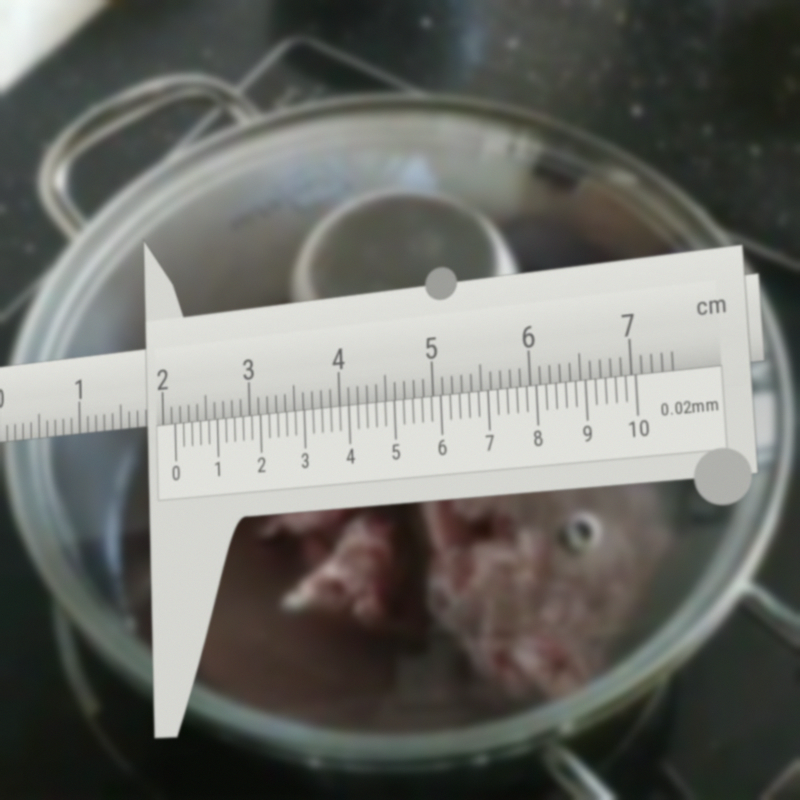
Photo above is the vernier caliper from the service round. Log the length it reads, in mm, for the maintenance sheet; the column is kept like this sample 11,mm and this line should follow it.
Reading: 21.4,mm
